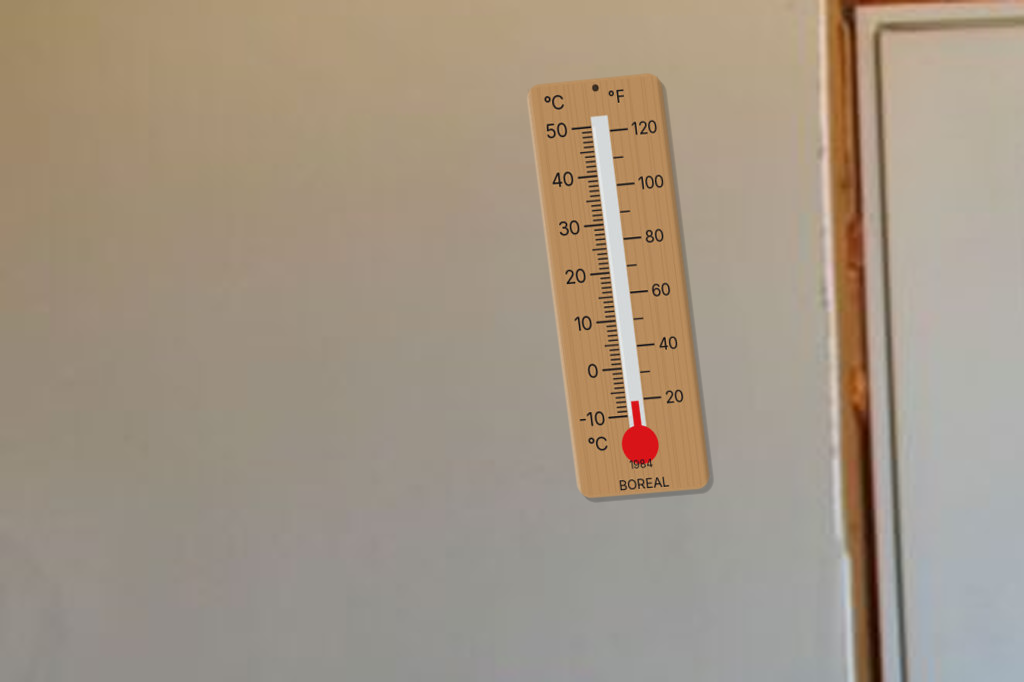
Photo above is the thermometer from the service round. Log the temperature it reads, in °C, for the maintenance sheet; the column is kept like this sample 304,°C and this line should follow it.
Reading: -7,°C
